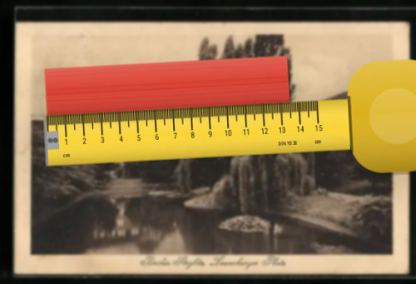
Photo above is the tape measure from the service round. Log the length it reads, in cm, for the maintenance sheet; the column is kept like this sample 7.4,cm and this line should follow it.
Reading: 13.5,cm
